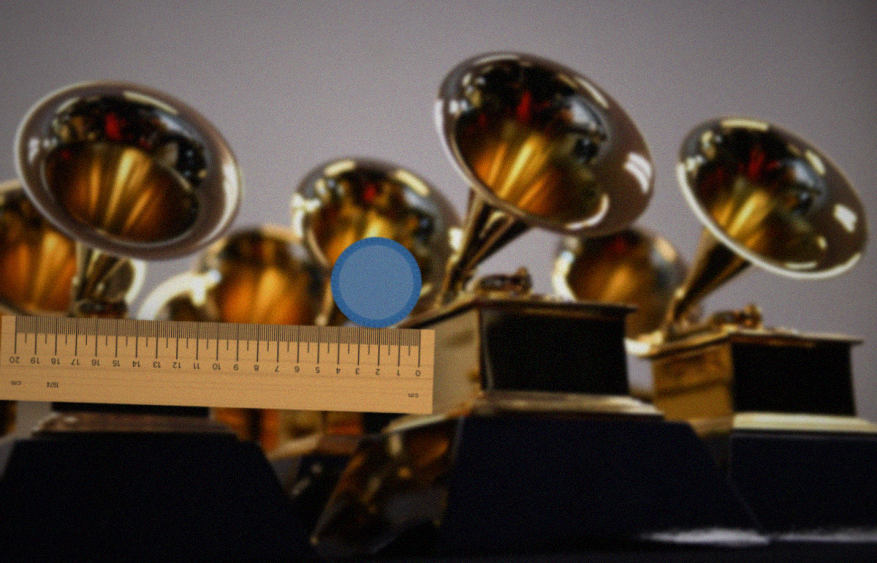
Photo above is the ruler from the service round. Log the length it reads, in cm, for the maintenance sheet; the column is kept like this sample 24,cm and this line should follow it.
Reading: 4.5,cm
